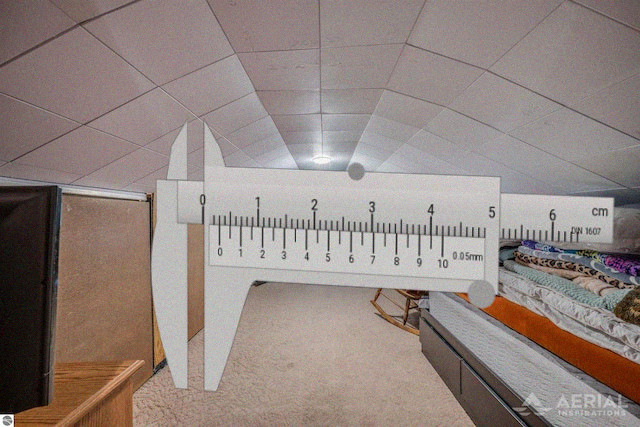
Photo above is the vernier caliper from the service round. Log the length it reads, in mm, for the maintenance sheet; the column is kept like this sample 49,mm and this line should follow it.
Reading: 3.0,mm
